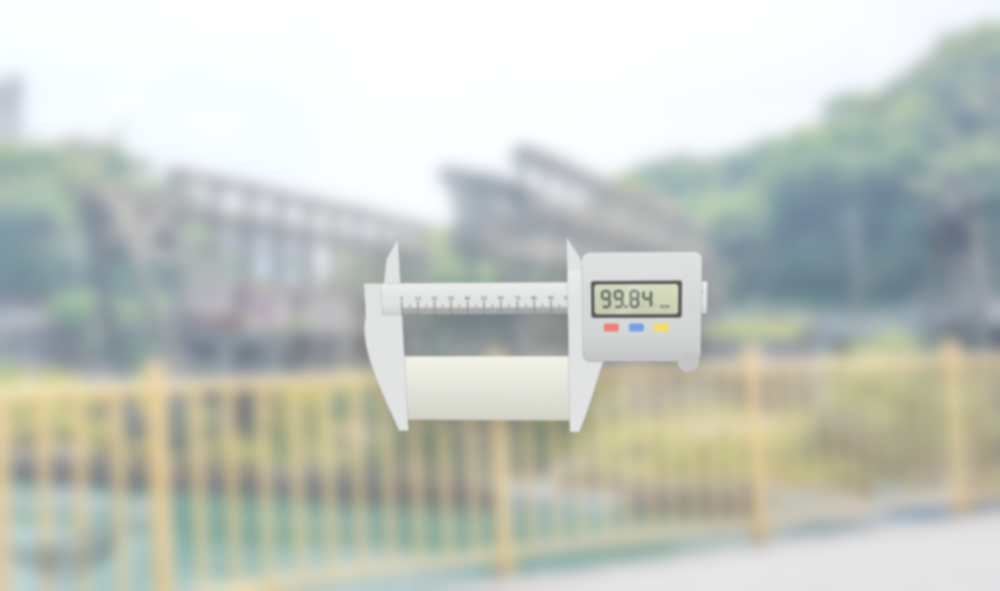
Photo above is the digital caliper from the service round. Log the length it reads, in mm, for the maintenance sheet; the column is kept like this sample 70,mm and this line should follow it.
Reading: 99.84,mm
